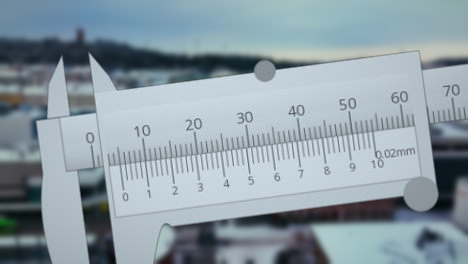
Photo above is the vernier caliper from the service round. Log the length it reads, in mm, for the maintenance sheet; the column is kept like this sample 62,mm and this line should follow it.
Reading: 5.0,mm
